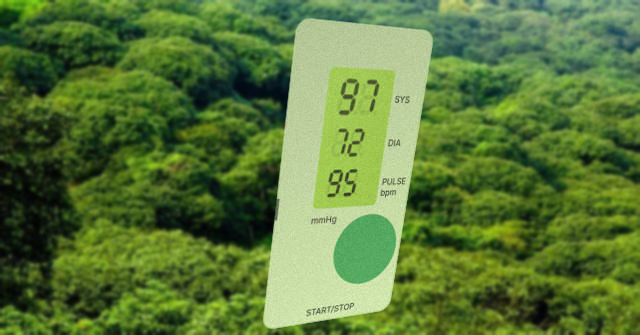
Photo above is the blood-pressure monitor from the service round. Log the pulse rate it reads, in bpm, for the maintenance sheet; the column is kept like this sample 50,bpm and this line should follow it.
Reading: 95,bpm
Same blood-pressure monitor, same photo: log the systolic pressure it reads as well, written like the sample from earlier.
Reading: 97,mmHg
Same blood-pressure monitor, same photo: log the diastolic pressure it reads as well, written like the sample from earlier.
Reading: 72,mmHg
